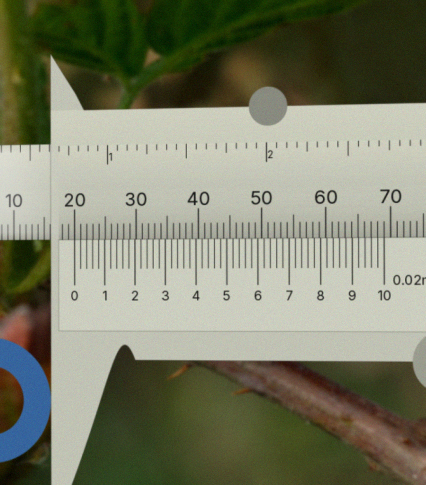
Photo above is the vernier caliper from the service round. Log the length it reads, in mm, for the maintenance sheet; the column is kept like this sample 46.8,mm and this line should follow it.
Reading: 20.0,mm
